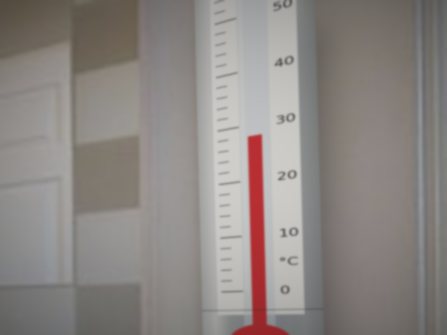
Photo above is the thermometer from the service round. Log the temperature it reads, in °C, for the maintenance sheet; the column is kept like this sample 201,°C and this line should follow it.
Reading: 28,°C
